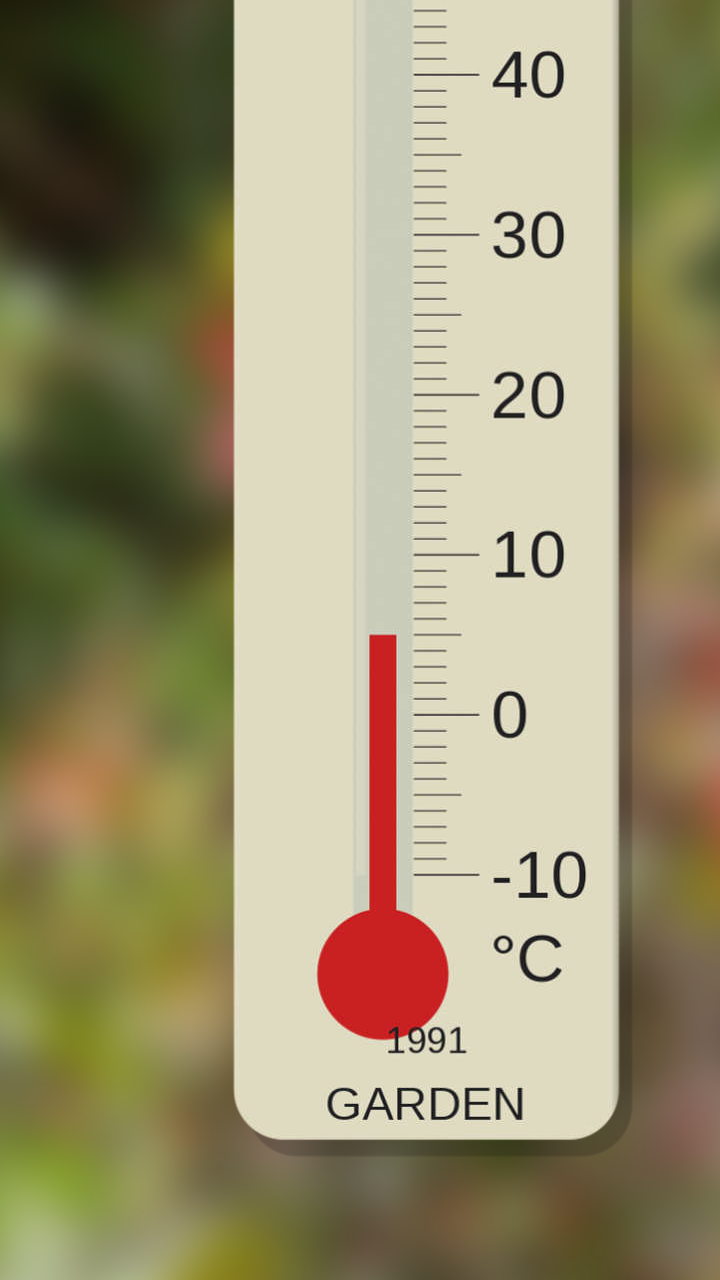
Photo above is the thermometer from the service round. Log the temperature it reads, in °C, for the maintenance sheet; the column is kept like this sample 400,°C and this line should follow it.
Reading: 5,°C
